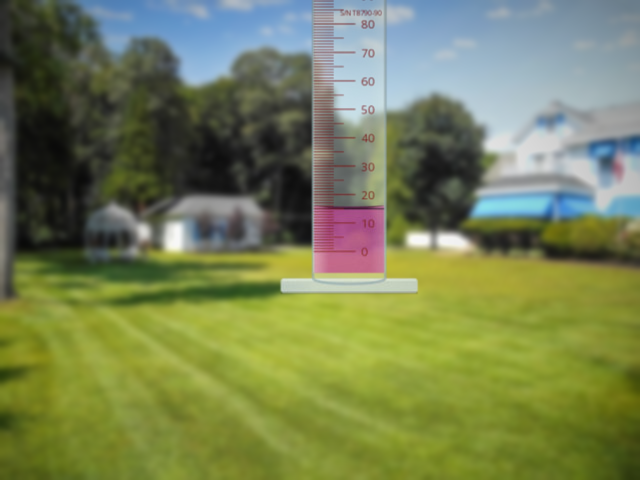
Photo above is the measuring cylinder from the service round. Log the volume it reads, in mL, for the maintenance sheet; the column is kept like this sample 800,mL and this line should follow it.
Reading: 15,mL
